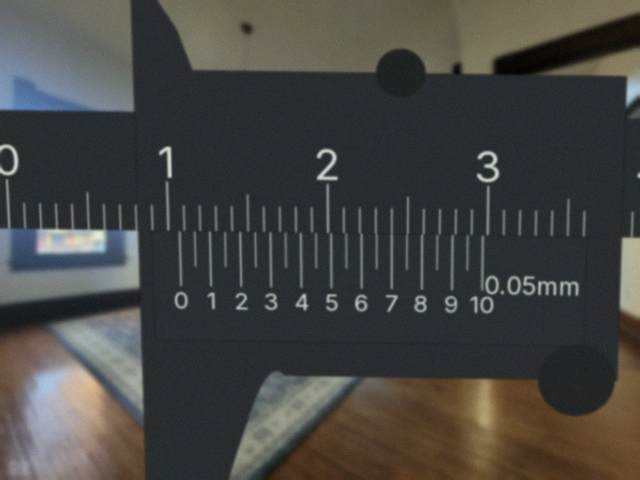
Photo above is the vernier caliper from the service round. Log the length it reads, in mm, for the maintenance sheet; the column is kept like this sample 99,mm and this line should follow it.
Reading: 10.7,mm
